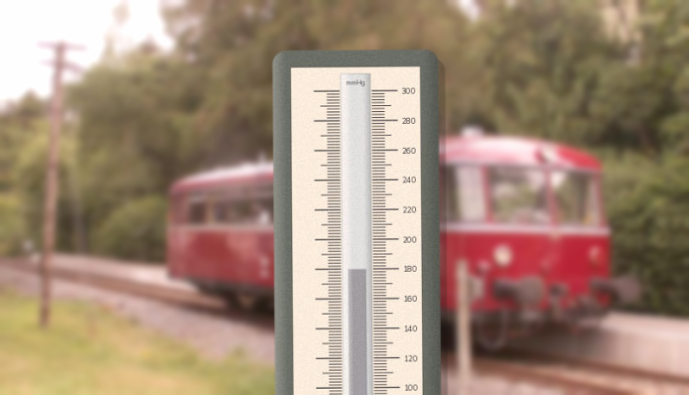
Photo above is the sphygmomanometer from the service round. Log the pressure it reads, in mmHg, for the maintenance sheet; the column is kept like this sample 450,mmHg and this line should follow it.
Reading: 180,mmHg
